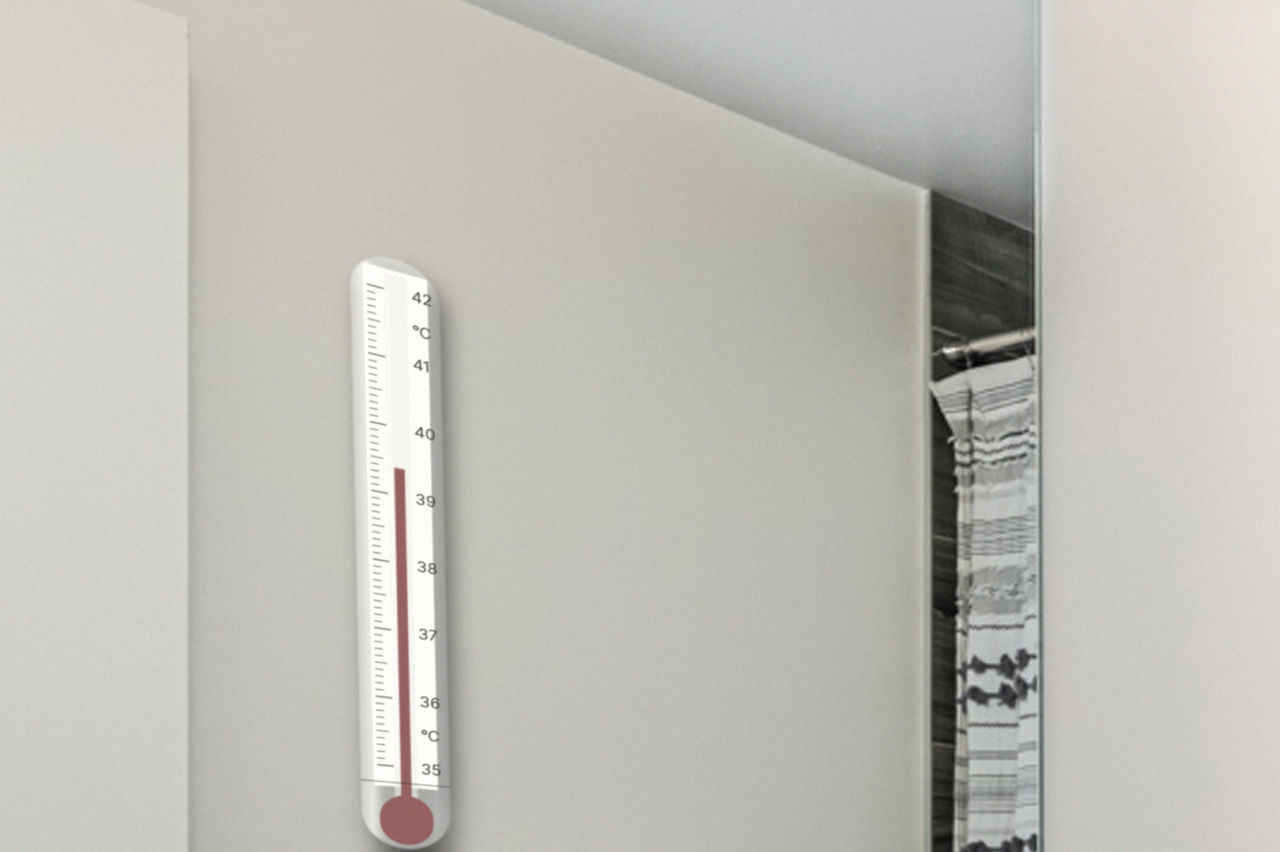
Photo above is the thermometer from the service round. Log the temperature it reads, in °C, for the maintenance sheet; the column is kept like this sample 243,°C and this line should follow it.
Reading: 39.4,°C
